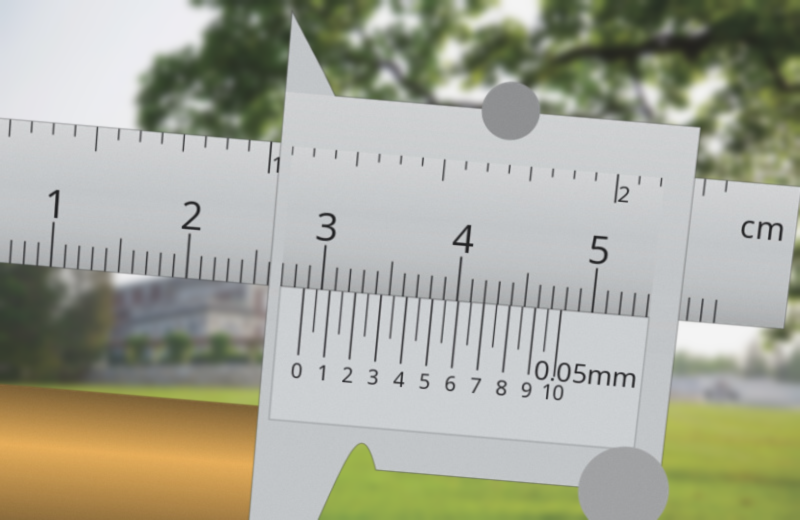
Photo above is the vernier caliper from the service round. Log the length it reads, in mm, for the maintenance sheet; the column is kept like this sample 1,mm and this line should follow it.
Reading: 28.7,mm
